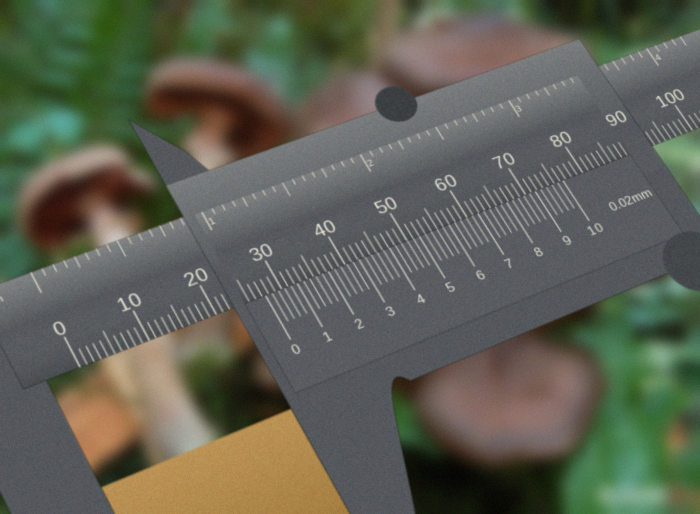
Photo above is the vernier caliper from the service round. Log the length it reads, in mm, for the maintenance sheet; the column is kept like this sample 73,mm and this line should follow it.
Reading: 27.5,mm
